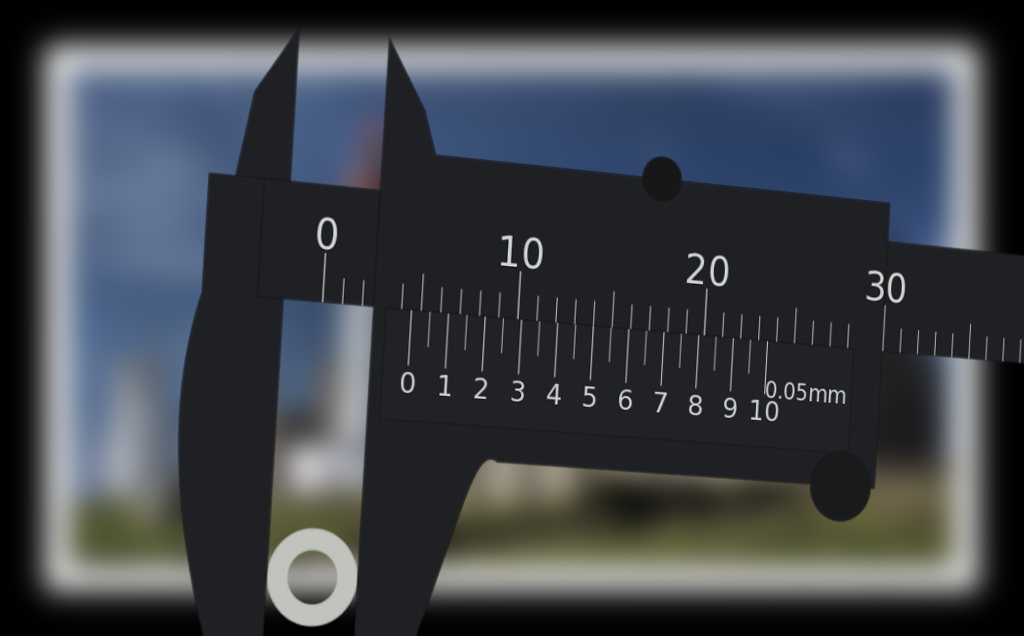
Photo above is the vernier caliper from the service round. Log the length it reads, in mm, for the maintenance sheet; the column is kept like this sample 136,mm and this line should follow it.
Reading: 4.5,mm
